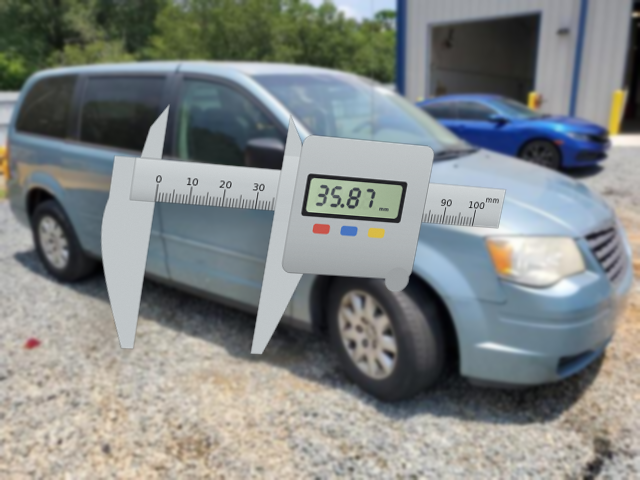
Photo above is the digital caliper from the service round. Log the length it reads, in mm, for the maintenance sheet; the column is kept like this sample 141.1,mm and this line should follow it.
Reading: 35.87,mm
